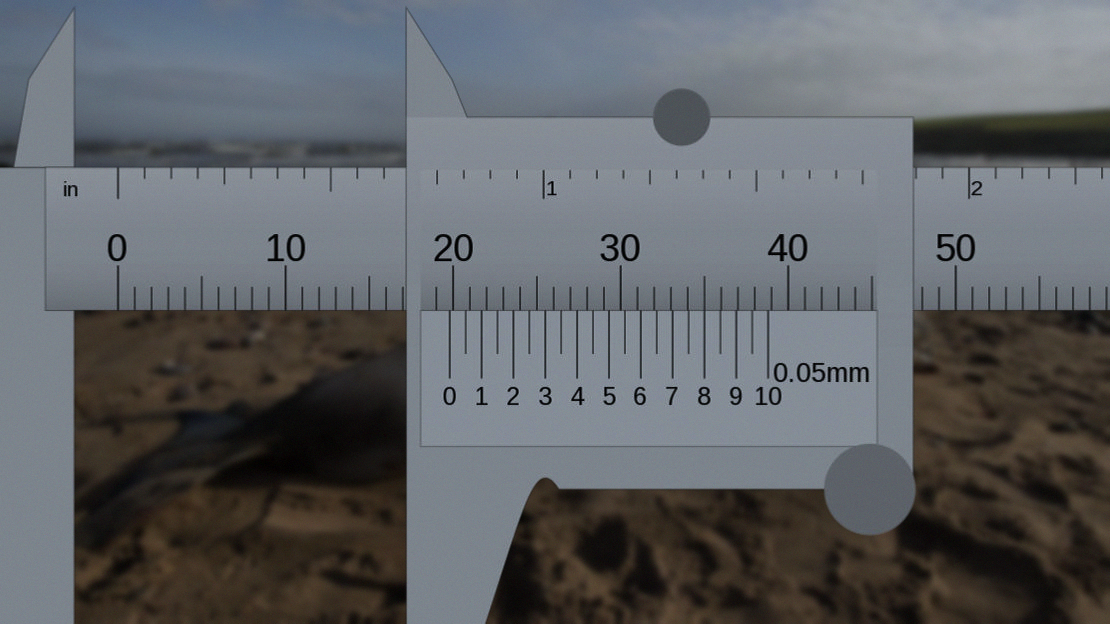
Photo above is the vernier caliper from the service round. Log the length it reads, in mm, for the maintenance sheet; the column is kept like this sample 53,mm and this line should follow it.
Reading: 19.8,mm
